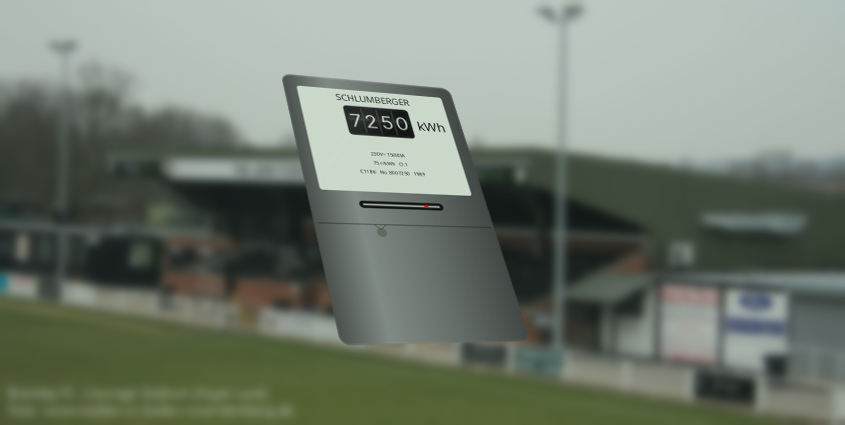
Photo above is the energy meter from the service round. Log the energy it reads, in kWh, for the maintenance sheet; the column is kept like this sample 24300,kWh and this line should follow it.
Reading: 7250,kWh
